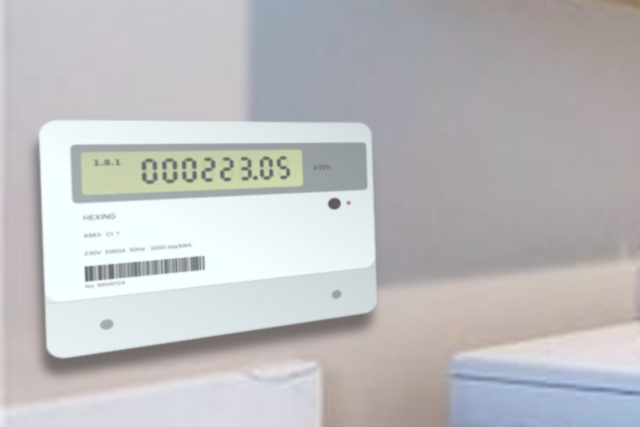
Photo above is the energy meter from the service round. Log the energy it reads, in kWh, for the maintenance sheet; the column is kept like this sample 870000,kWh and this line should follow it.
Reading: 223.05,kWh
